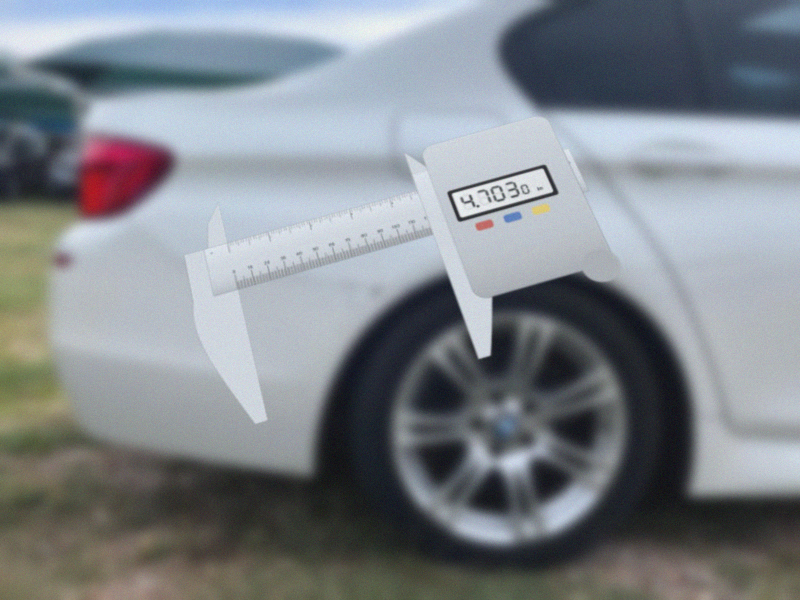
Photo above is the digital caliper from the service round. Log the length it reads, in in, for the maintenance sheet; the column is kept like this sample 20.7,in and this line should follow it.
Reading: 4.7030,in
